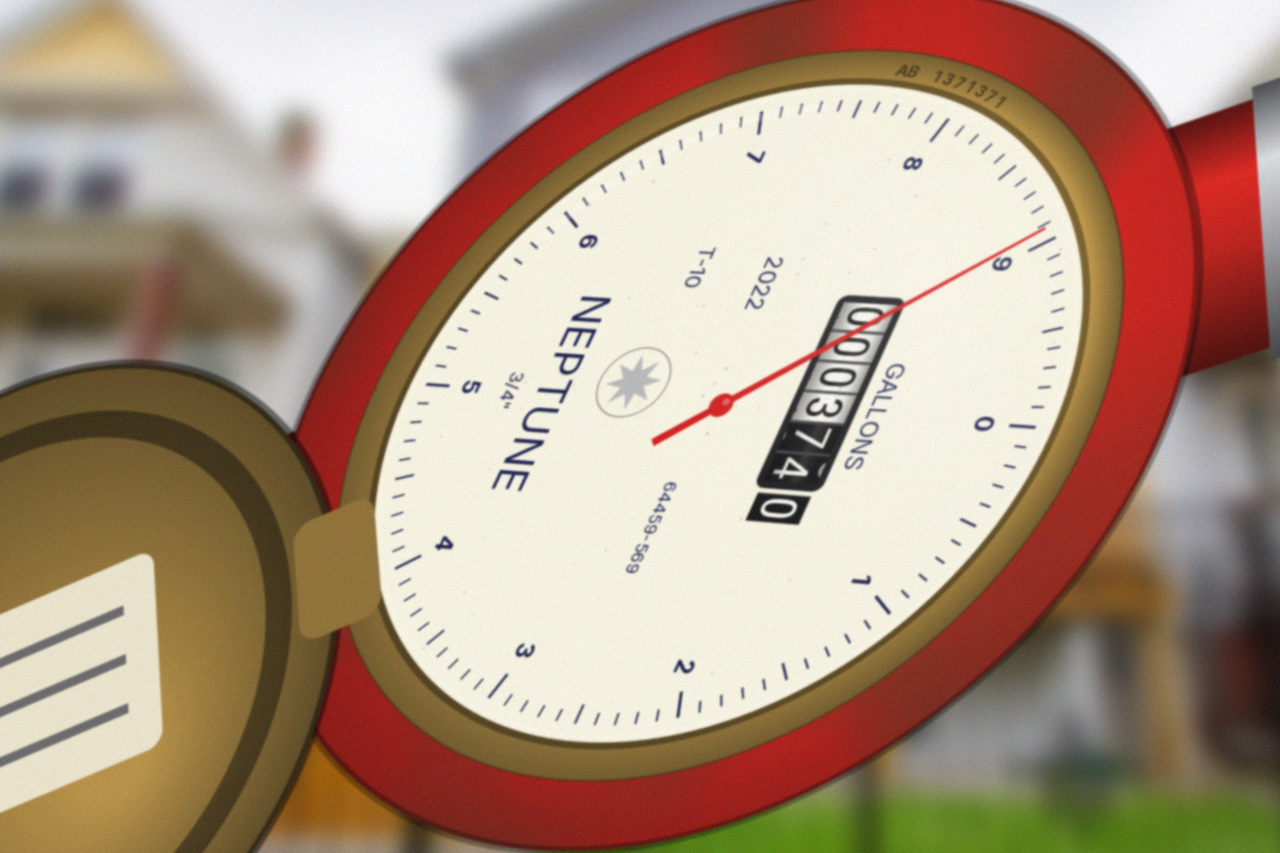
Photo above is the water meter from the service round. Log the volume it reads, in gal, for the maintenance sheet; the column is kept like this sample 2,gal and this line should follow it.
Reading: 3738.9,gal
